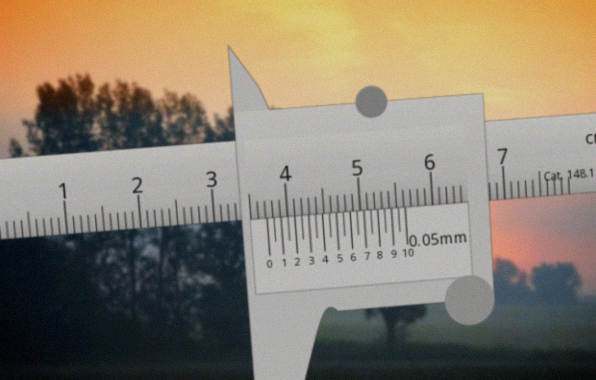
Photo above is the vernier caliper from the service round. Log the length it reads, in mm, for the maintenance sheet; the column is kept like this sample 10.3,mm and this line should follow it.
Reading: 37.2,mm
